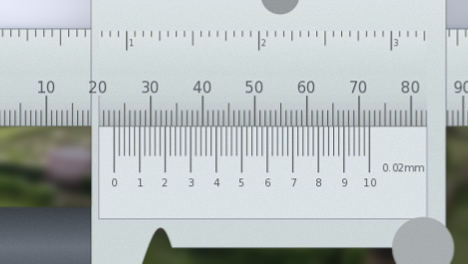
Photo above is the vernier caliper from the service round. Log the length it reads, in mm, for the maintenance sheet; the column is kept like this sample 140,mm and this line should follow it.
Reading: 23.0,mm
